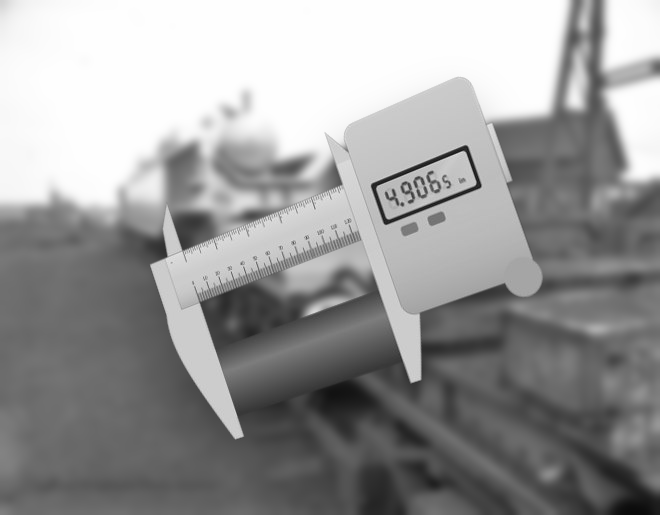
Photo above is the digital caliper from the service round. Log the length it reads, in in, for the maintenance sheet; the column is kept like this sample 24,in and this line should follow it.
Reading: 4.9065,in
